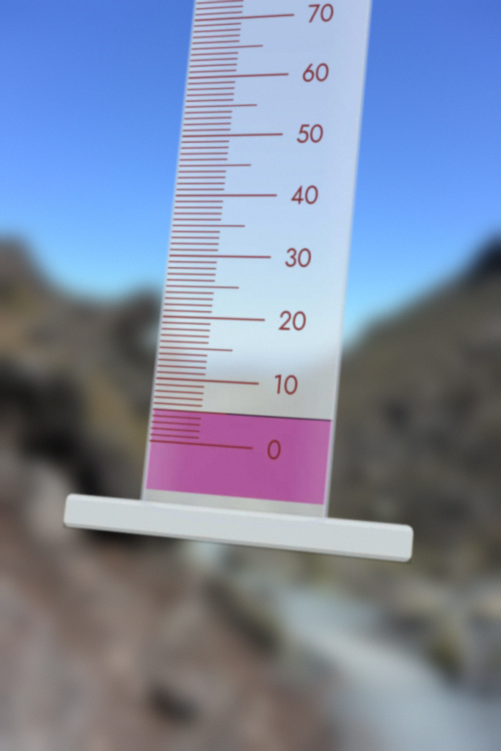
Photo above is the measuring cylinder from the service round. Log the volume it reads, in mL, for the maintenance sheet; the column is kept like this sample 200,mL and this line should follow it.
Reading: 5,mL
